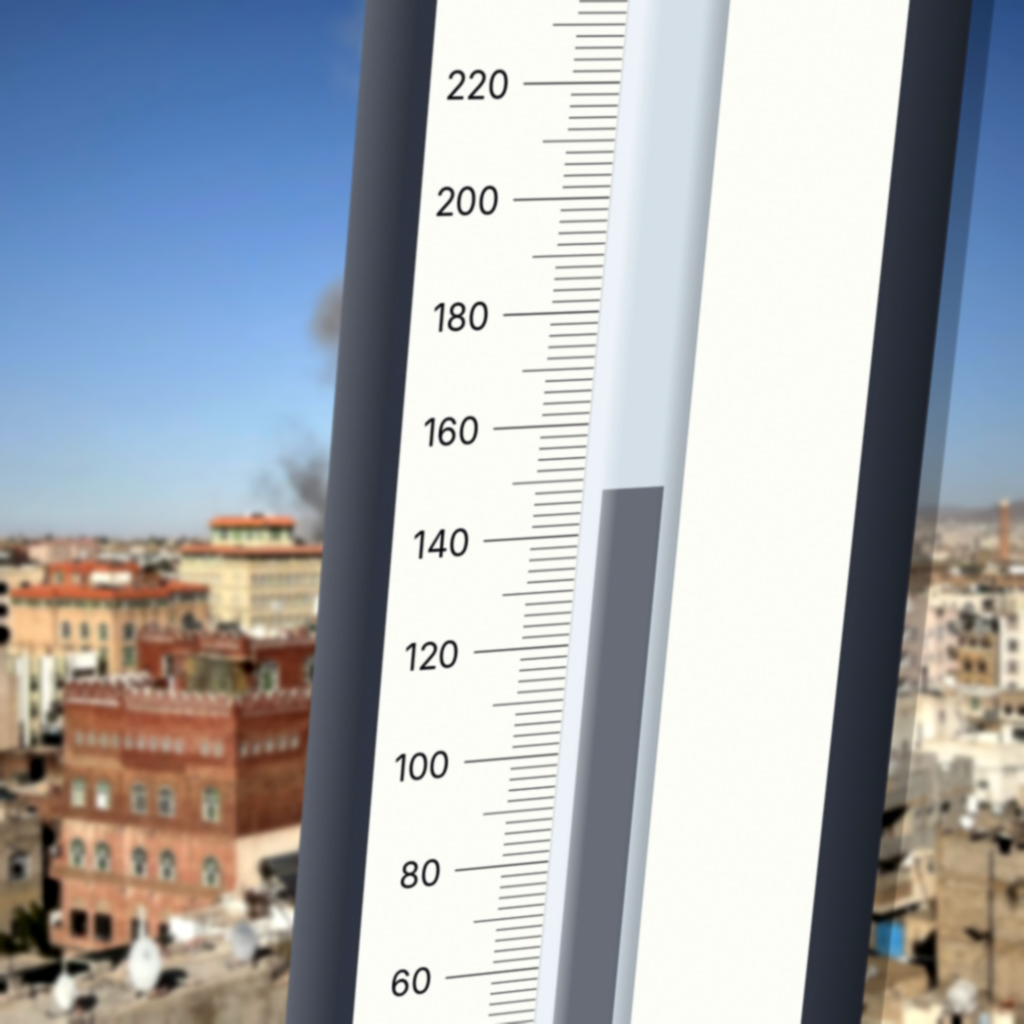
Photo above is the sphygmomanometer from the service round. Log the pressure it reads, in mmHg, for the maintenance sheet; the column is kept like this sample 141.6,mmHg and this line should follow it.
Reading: 148,mmHg
